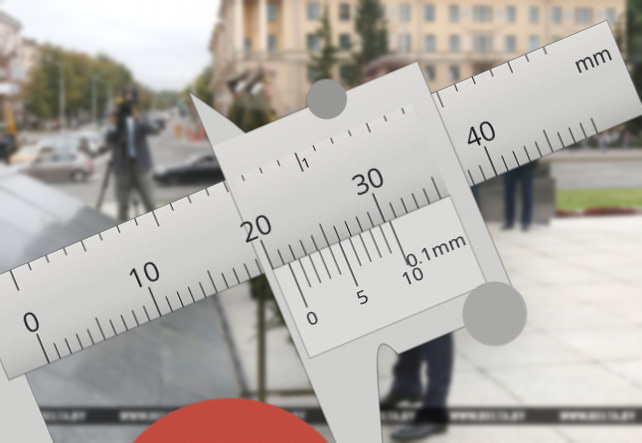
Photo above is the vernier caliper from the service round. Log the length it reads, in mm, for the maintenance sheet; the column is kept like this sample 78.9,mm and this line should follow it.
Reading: 21.4,mm
